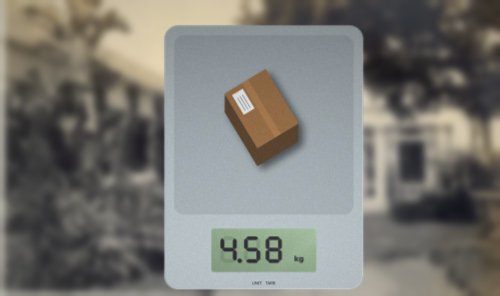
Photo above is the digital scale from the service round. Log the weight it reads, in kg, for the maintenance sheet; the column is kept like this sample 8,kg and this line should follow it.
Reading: 4.58,kg
